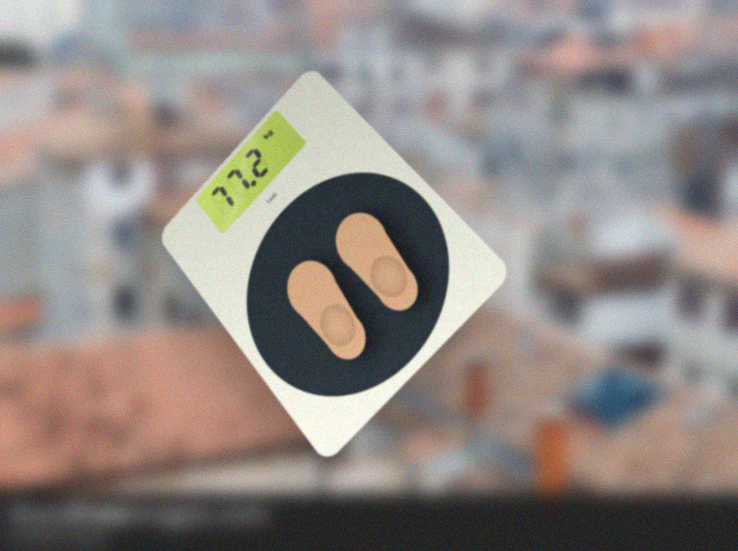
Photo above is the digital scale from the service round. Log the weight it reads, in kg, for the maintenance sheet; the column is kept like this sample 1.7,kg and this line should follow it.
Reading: 77.2,kg
